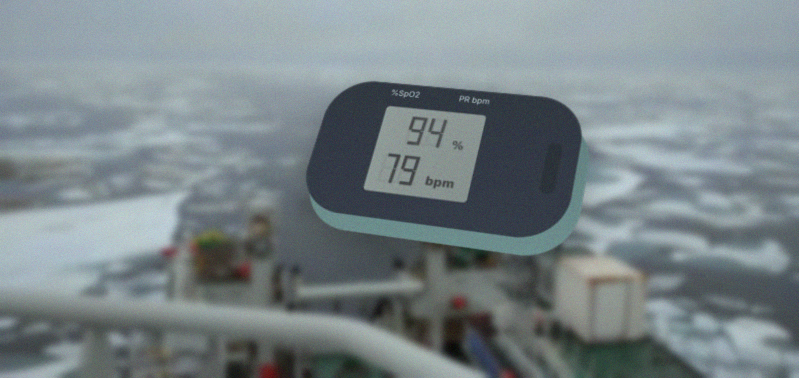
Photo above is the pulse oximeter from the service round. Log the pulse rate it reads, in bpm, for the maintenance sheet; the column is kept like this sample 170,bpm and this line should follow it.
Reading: 79,bpm
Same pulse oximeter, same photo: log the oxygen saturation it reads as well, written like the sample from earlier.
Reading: 94,%
